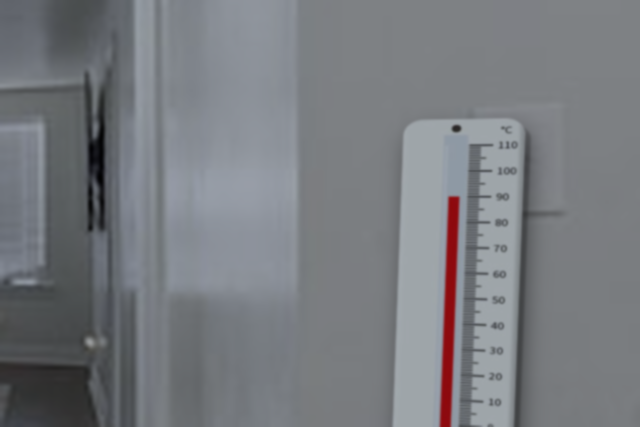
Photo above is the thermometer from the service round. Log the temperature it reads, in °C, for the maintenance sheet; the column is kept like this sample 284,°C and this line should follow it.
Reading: 90,°C
